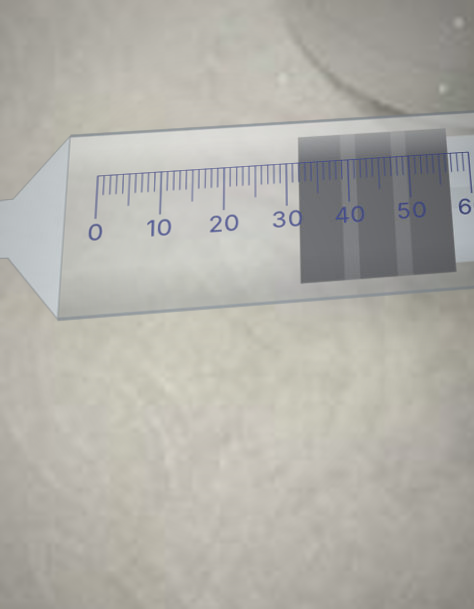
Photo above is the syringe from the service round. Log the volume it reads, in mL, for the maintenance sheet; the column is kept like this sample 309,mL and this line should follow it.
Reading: 32,mL
